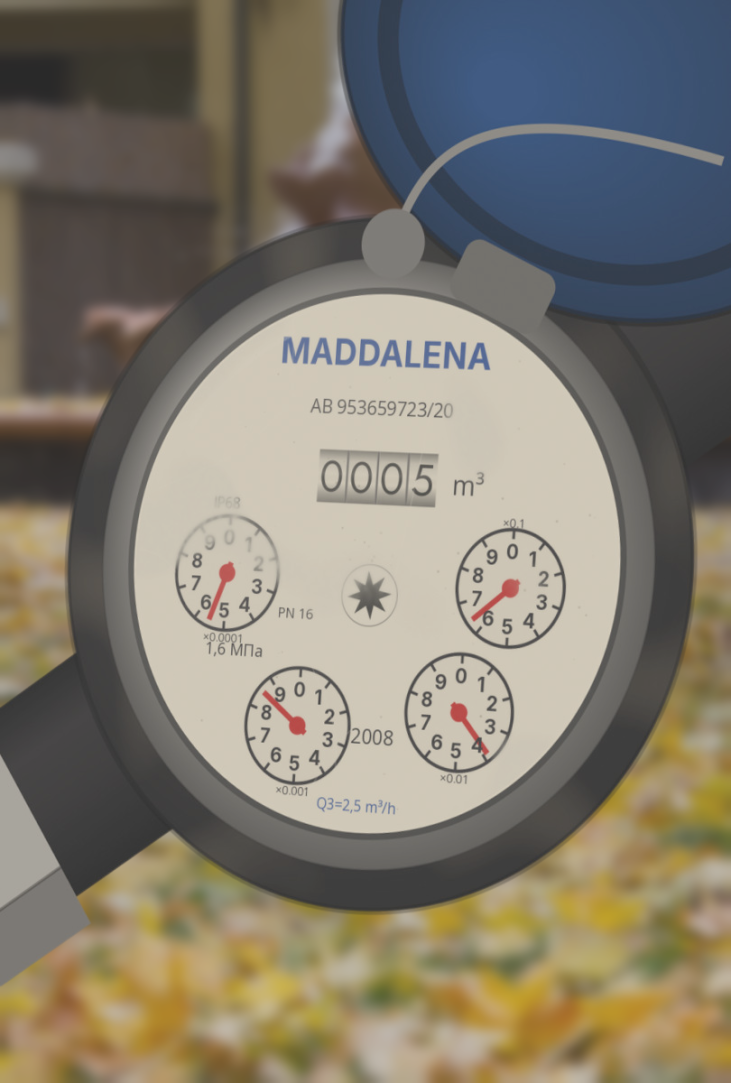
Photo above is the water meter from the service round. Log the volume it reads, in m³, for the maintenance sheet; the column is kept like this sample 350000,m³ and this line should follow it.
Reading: 5.6385,m³
